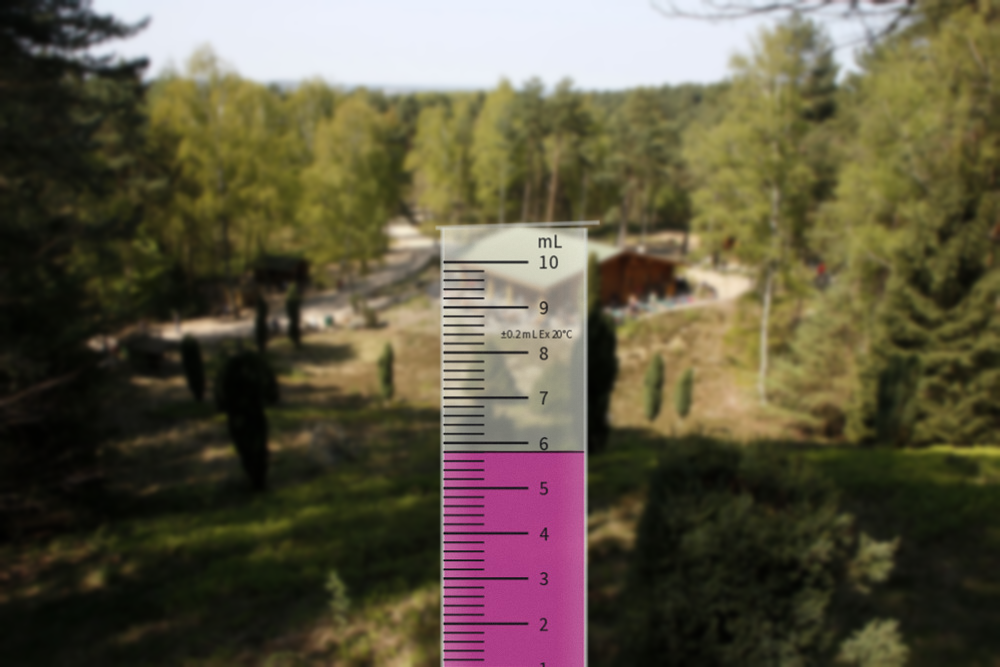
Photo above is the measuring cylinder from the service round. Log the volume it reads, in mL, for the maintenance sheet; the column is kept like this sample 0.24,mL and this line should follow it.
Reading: 5.8,mL
